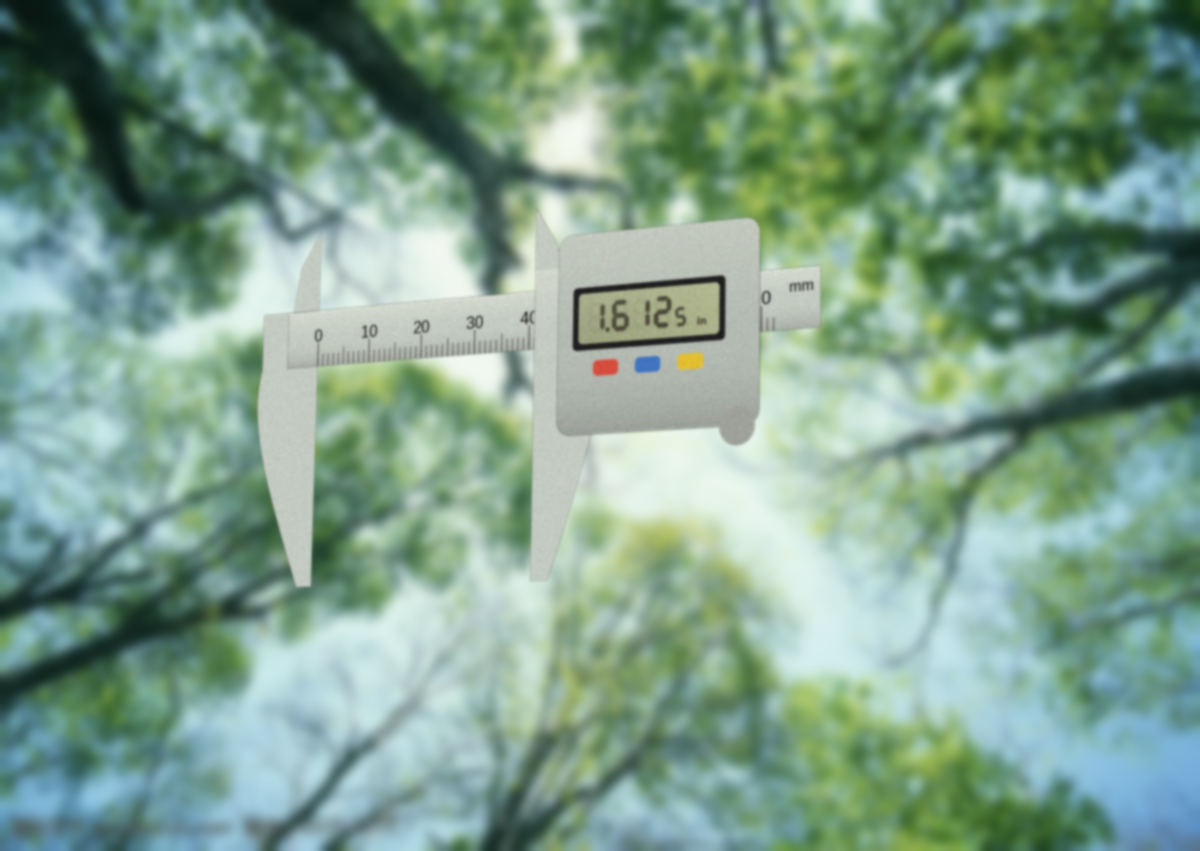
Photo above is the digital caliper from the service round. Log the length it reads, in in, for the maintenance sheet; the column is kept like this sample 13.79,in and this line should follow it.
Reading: 1.6125,in
